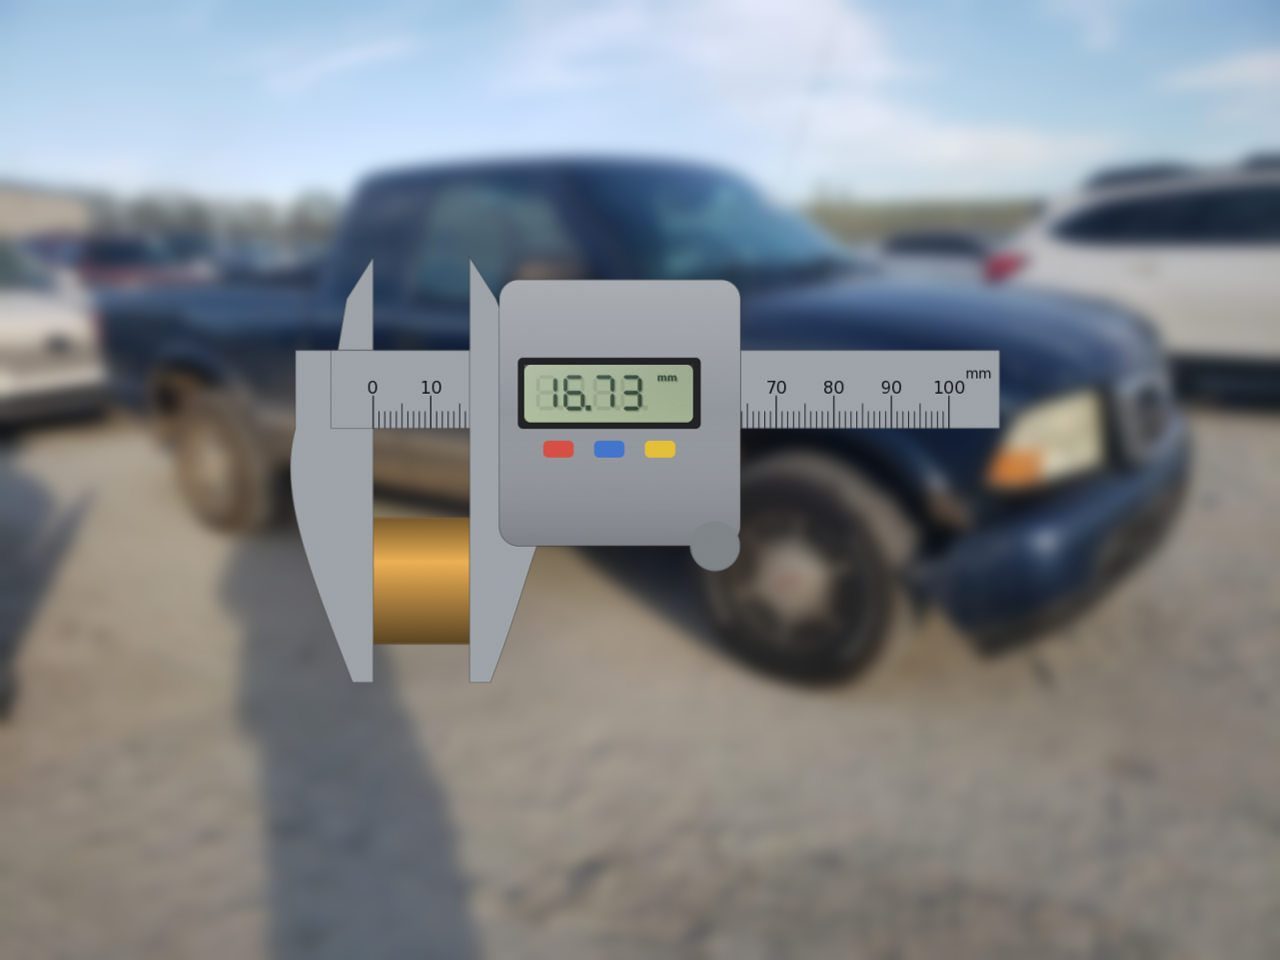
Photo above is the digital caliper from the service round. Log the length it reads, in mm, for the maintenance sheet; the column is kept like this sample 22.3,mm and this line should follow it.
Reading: 16.73,mm
